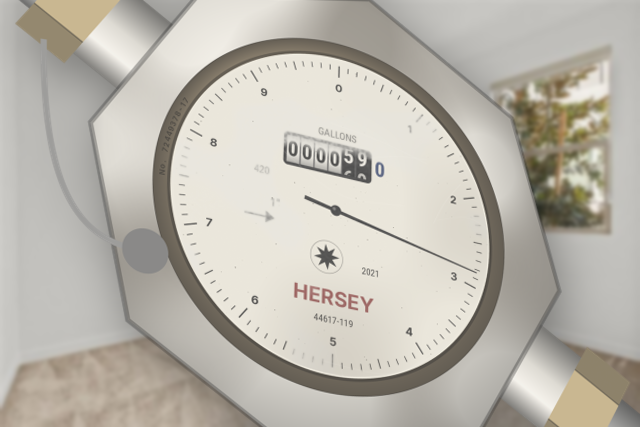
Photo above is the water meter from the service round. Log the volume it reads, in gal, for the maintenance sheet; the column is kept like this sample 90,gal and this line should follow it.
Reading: 592.8,gal
